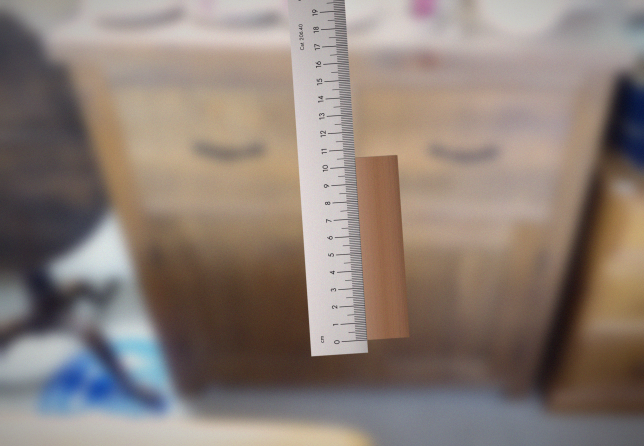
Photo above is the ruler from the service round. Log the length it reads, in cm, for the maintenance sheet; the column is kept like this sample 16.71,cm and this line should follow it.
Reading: 10.5,cm
